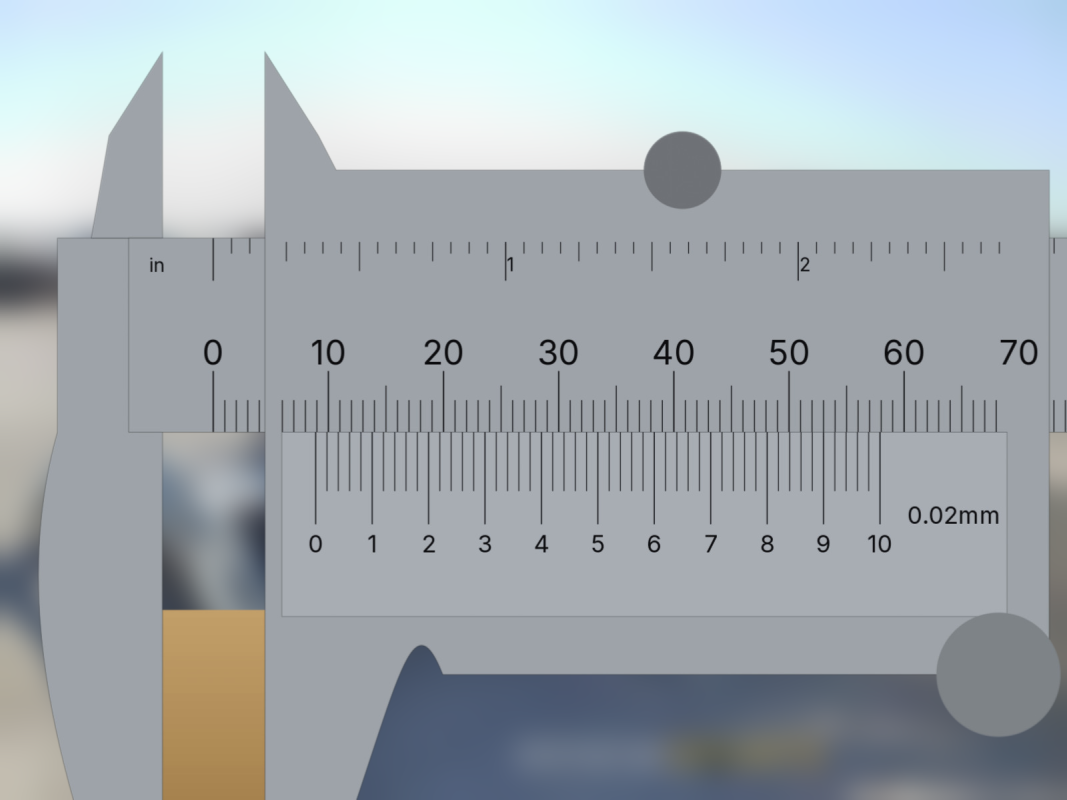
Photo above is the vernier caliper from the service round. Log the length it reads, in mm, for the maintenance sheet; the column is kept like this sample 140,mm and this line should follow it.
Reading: 8.9,mm
